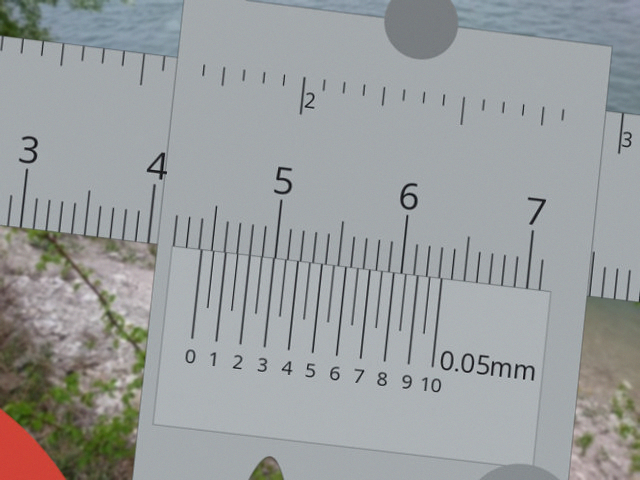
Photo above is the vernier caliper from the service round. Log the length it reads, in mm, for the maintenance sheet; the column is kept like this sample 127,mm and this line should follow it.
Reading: 44.2,mm
